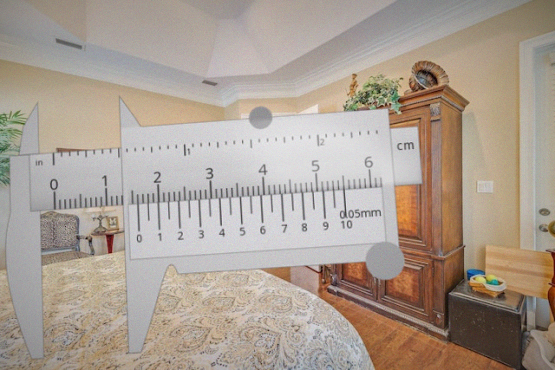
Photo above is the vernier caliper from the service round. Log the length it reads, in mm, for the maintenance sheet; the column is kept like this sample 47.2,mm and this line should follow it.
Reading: 16.0,mm
